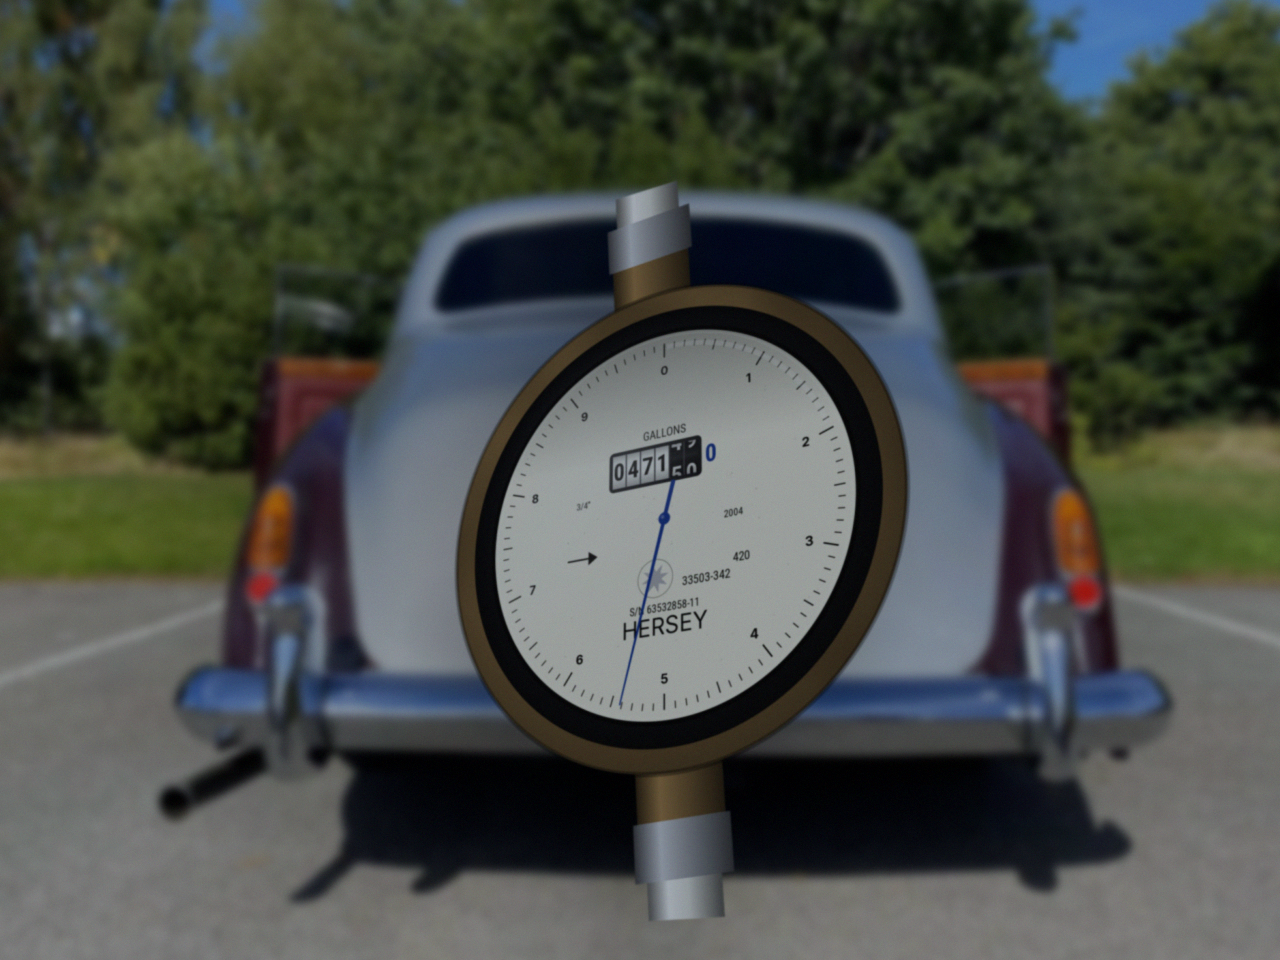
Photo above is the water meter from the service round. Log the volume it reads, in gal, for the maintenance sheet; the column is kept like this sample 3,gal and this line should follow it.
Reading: 471495.4,gal
